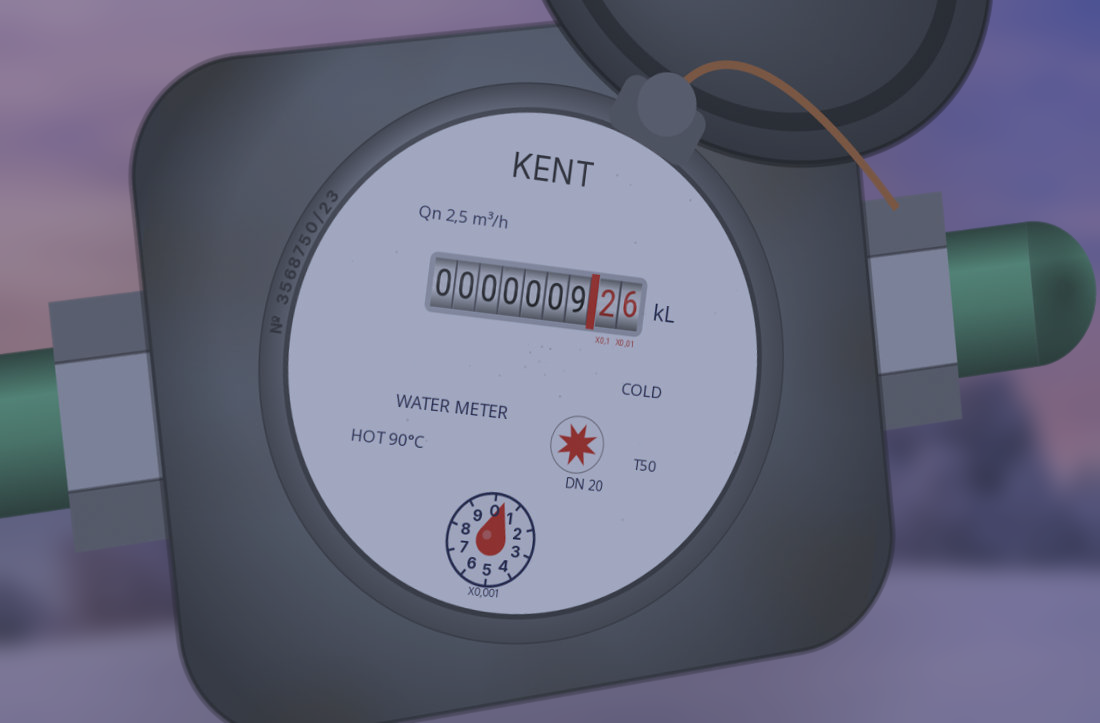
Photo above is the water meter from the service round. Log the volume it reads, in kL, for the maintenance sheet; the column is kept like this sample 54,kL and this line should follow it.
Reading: 9.260,kL
